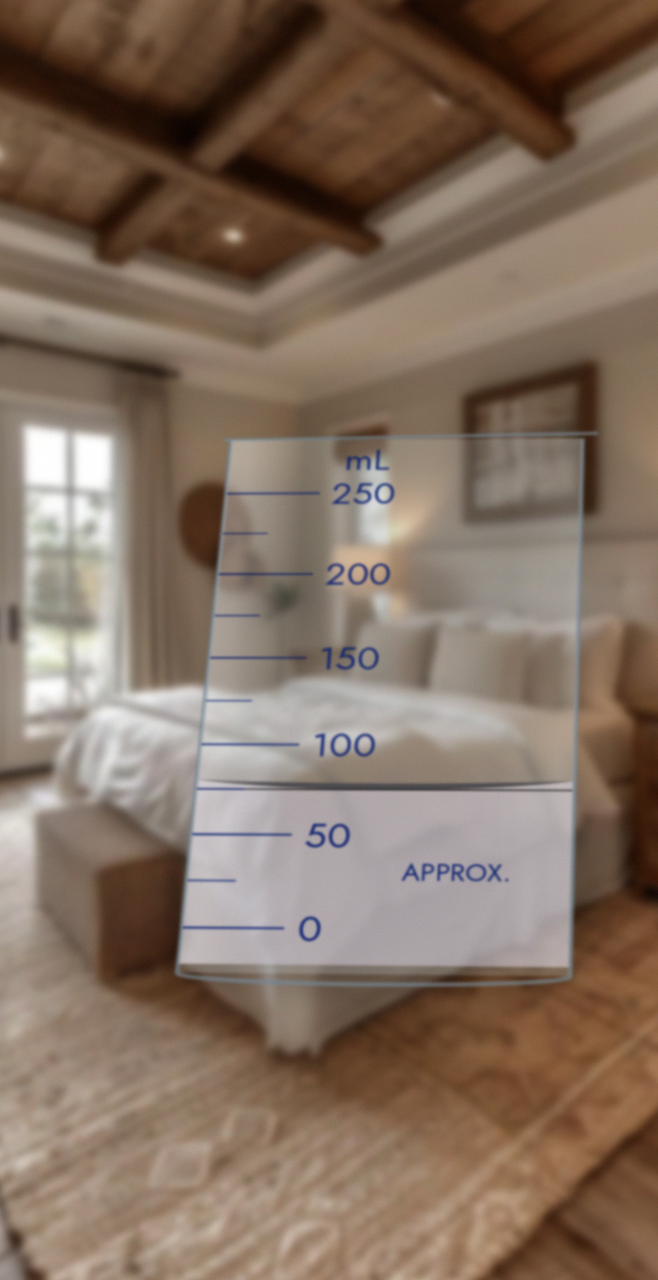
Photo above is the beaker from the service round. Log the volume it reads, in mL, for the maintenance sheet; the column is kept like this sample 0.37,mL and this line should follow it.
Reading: 75,mL
